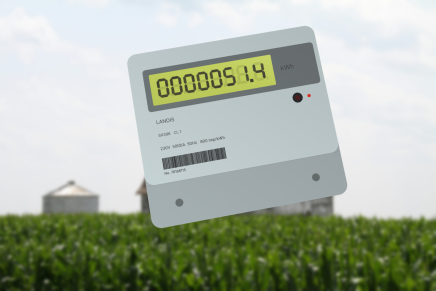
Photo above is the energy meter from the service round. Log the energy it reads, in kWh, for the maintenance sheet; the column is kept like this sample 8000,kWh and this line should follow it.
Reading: 51.4,kWh
